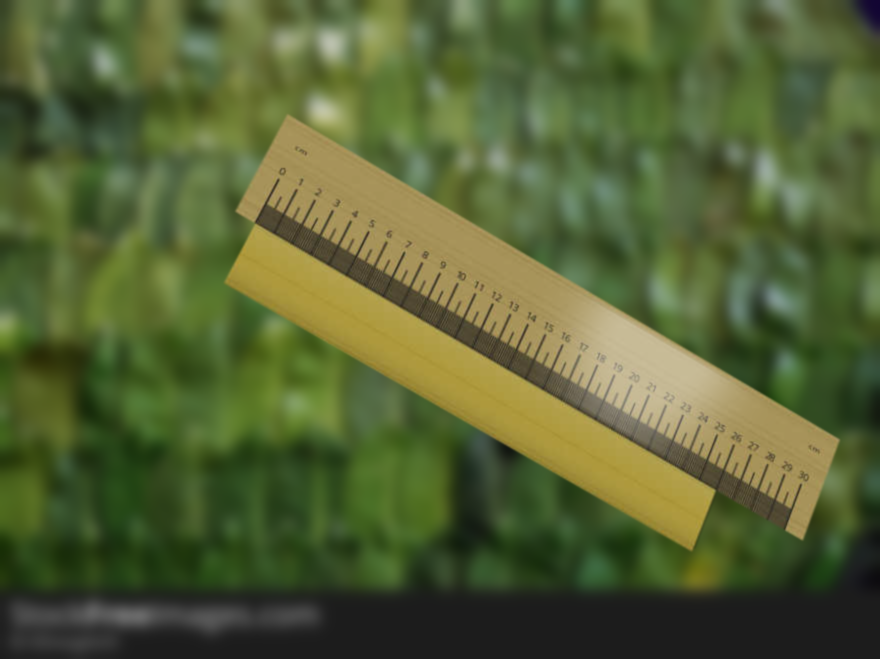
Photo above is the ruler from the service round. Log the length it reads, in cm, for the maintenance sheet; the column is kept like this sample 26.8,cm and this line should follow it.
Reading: 26,cm
